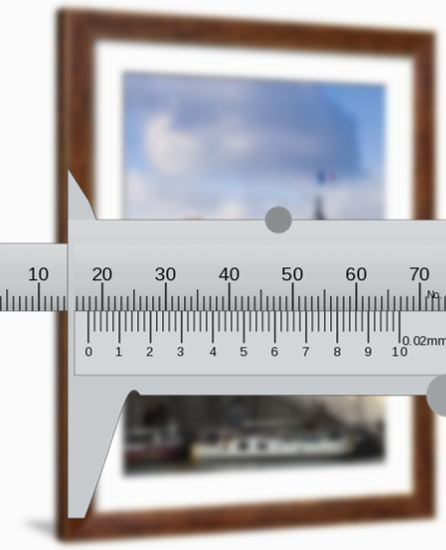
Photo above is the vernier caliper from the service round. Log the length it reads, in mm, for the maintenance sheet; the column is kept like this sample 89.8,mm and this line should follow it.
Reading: 17.8,mm
